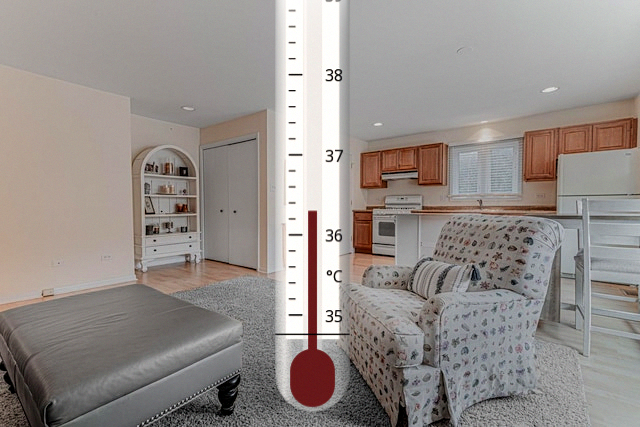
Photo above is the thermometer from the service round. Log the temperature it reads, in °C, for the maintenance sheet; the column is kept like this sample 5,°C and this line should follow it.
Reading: 36.3,°C
